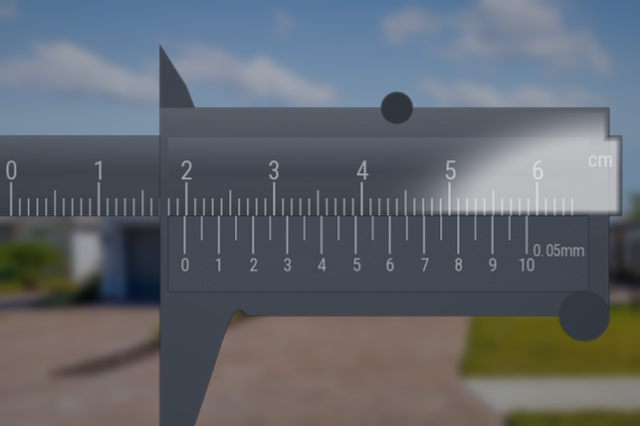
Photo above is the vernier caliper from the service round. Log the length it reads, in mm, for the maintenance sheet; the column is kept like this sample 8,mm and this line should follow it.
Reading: 19.8,mm
